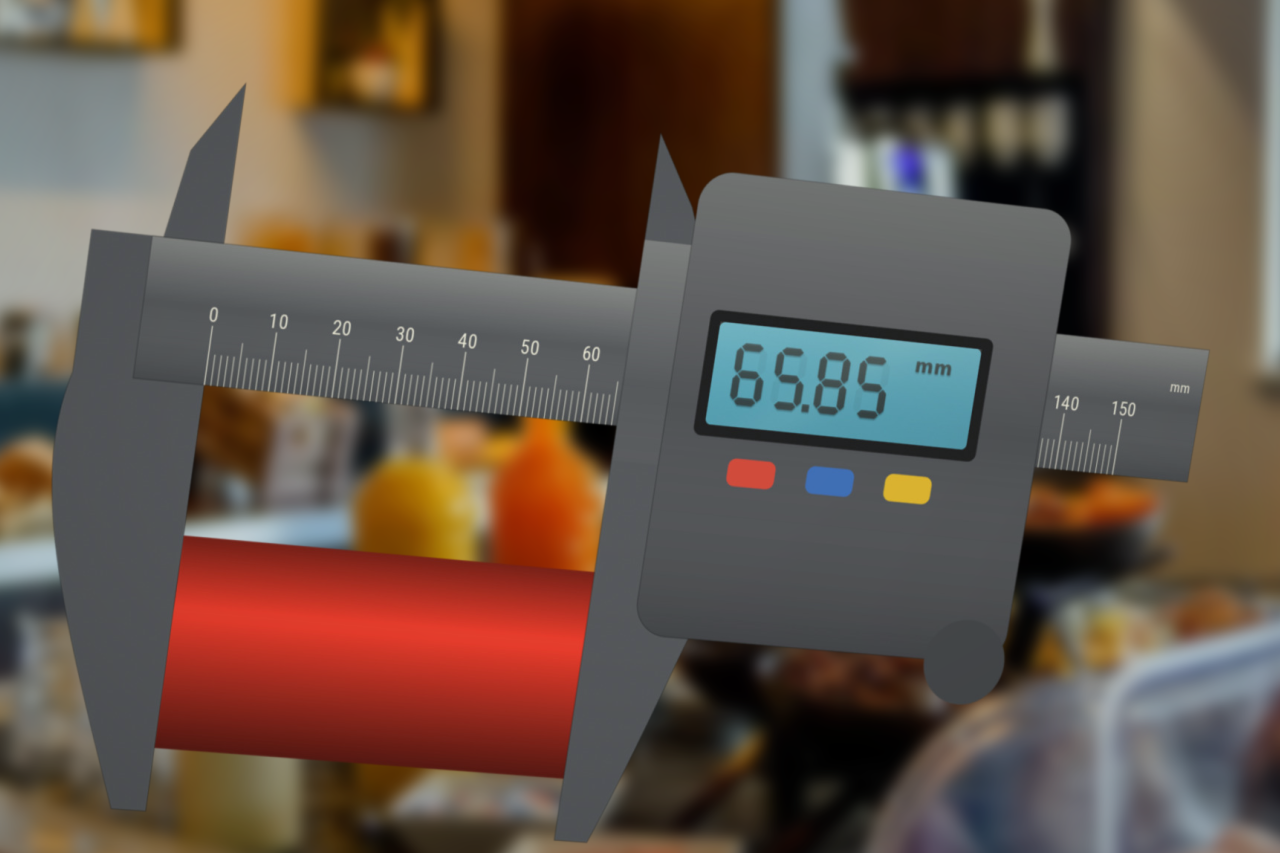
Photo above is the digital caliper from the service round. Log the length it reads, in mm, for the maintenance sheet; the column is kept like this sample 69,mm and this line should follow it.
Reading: 65.85,mm
